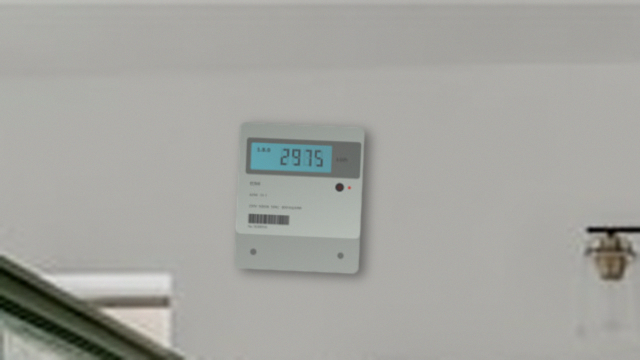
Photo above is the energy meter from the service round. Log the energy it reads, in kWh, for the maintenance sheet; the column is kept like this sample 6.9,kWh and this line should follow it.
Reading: 2975,kWh
